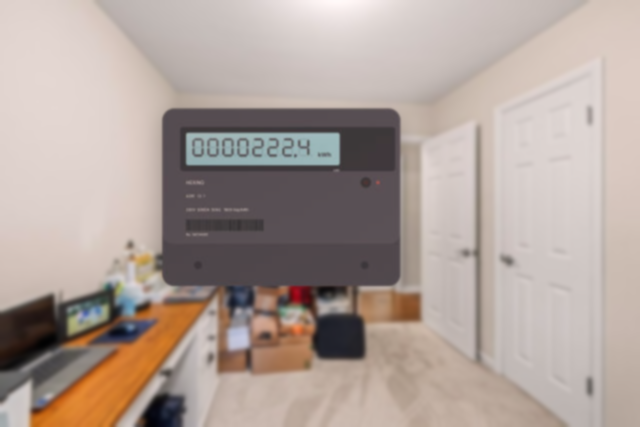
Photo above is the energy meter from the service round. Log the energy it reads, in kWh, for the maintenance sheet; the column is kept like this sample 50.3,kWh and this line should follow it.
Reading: 222.4,kWh
